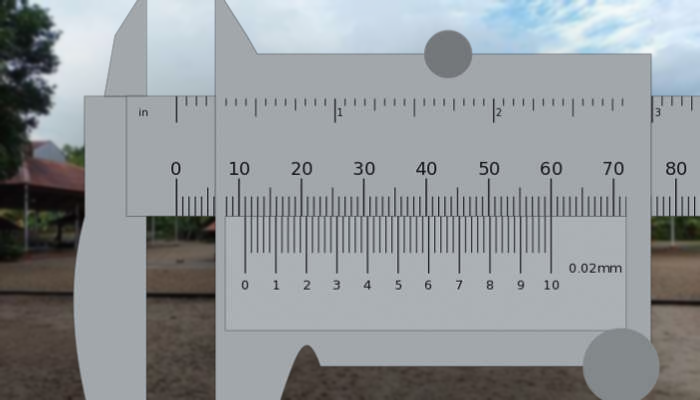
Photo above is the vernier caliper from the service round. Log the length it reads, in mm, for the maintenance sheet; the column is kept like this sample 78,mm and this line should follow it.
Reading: 11.0,mm
